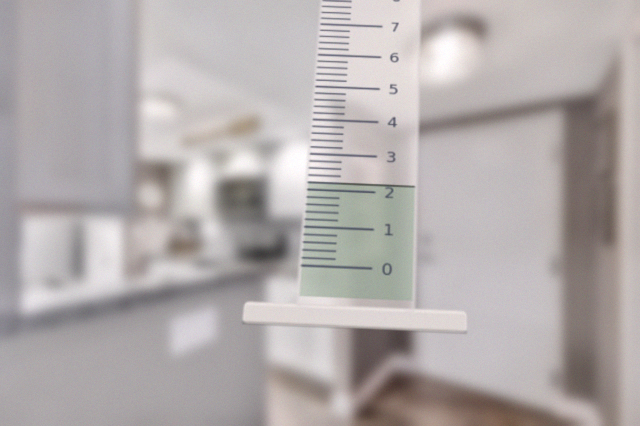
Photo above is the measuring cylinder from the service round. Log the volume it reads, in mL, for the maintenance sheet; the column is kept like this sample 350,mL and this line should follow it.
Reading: 2.2,mL
